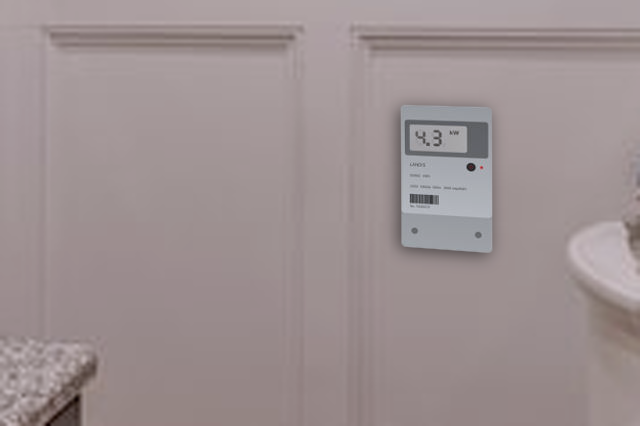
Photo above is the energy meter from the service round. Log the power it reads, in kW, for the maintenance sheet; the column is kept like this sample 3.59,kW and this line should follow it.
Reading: 4.3,kW
